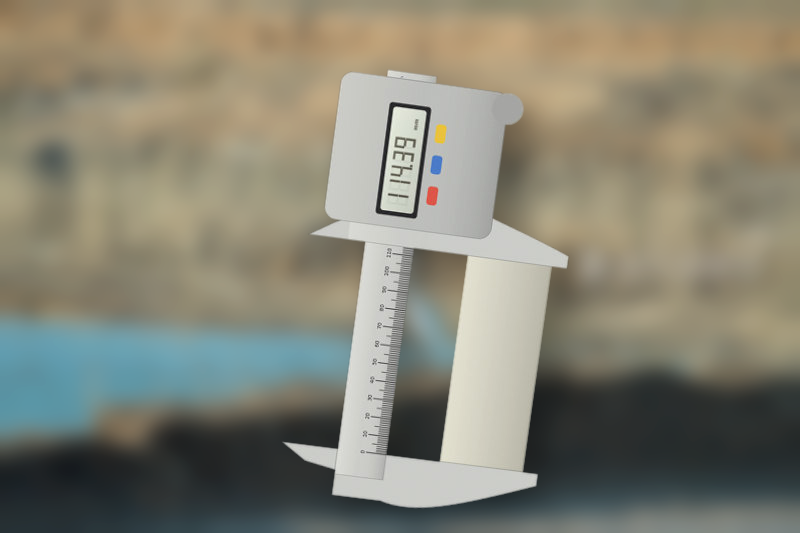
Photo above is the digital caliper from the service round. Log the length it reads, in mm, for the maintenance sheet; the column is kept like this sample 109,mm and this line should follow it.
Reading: 114.39,mm
